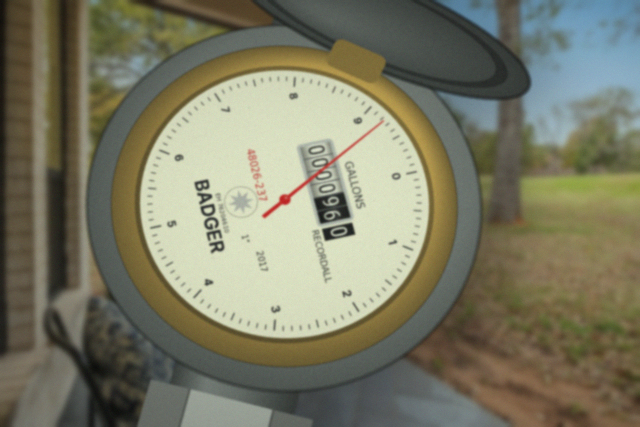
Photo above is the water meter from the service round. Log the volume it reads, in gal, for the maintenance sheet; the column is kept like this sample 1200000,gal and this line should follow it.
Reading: 959.2,gal
